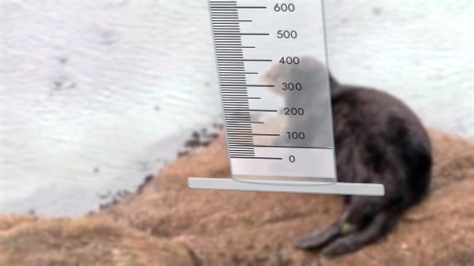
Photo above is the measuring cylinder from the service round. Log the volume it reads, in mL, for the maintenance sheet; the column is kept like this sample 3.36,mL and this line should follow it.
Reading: 50,mL
